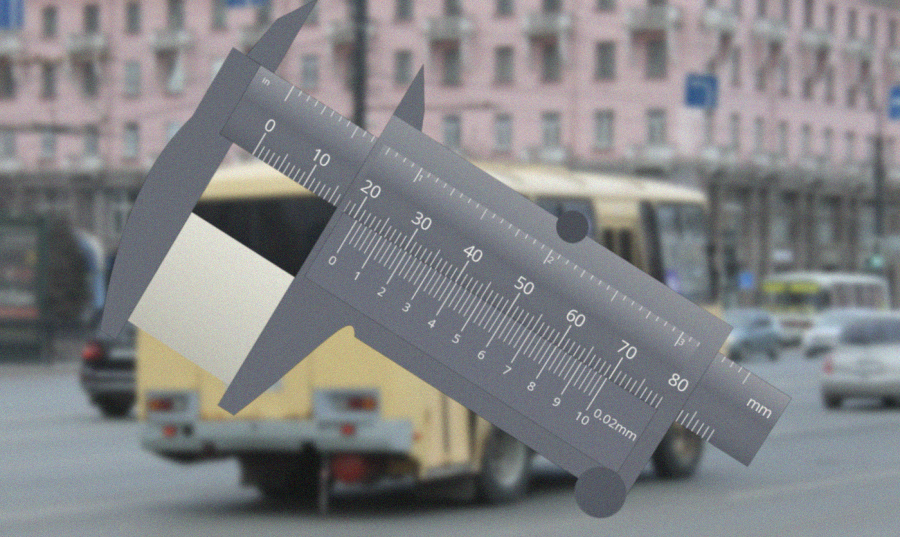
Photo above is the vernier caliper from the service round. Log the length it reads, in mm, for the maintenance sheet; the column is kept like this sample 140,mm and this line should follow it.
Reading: 20.6,mm
